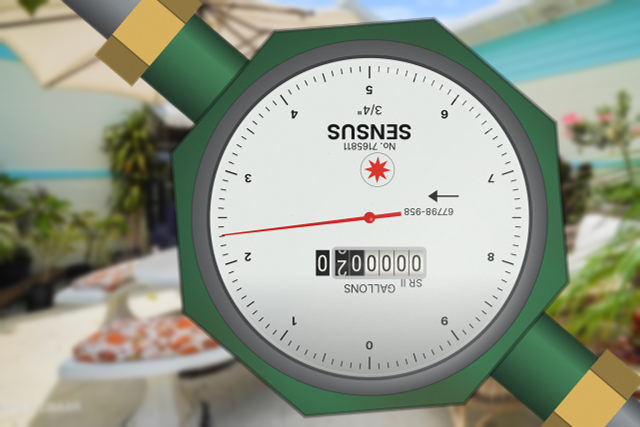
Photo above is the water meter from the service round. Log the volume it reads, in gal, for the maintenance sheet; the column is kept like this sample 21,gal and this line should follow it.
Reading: 22.3,gal
